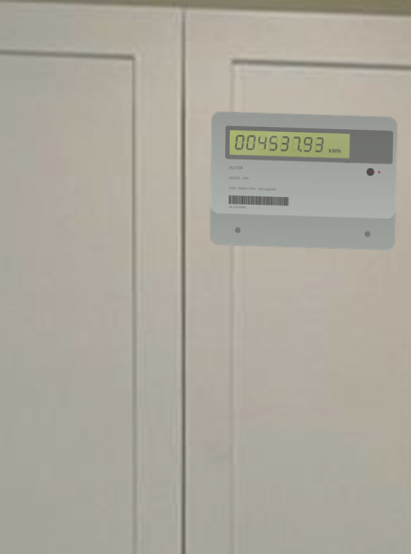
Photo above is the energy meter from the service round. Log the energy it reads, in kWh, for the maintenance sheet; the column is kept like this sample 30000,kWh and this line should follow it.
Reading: 4537.93,kWh
